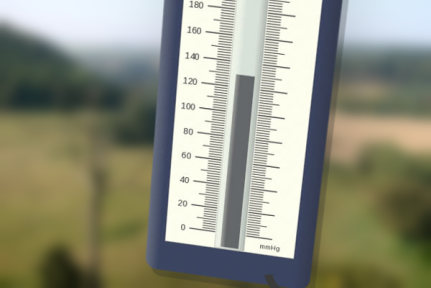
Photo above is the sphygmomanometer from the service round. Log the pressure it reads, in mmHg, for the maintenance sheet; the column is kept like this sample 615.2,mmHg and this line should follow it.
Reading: 130,mmHg
